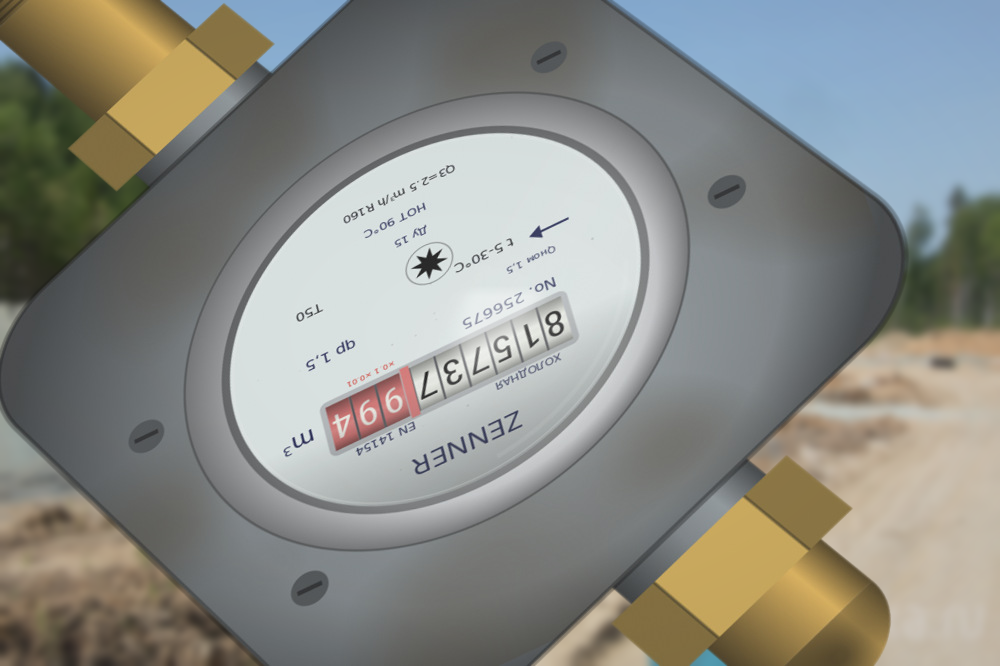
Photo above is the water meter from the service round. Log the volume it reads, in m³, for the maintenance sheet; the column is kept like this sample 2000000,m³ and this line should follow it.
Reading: 815737.994,m³
